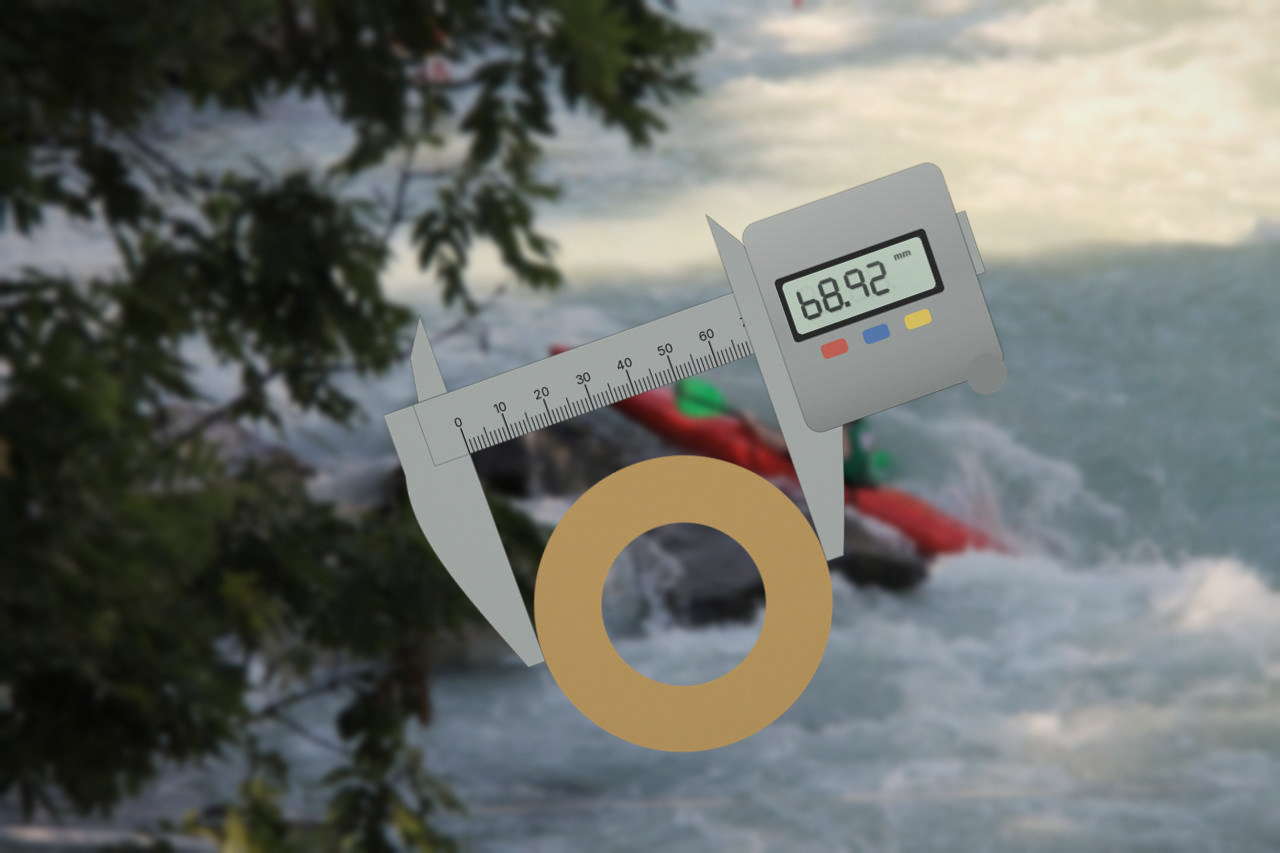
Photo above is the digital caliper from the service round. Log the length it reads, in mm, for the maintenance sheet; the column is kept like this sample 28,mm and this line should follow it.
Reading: 68.92,mm
